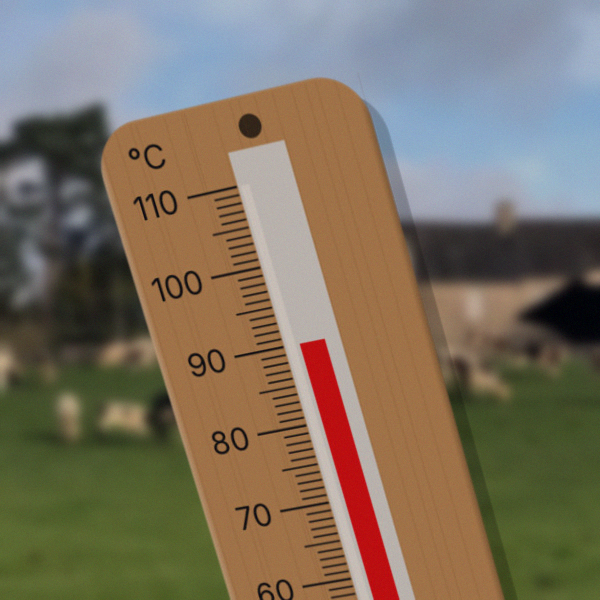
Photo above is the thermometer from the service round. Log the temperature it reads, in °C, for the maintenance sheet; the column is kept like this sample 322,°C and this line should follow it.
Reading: 90,°C
